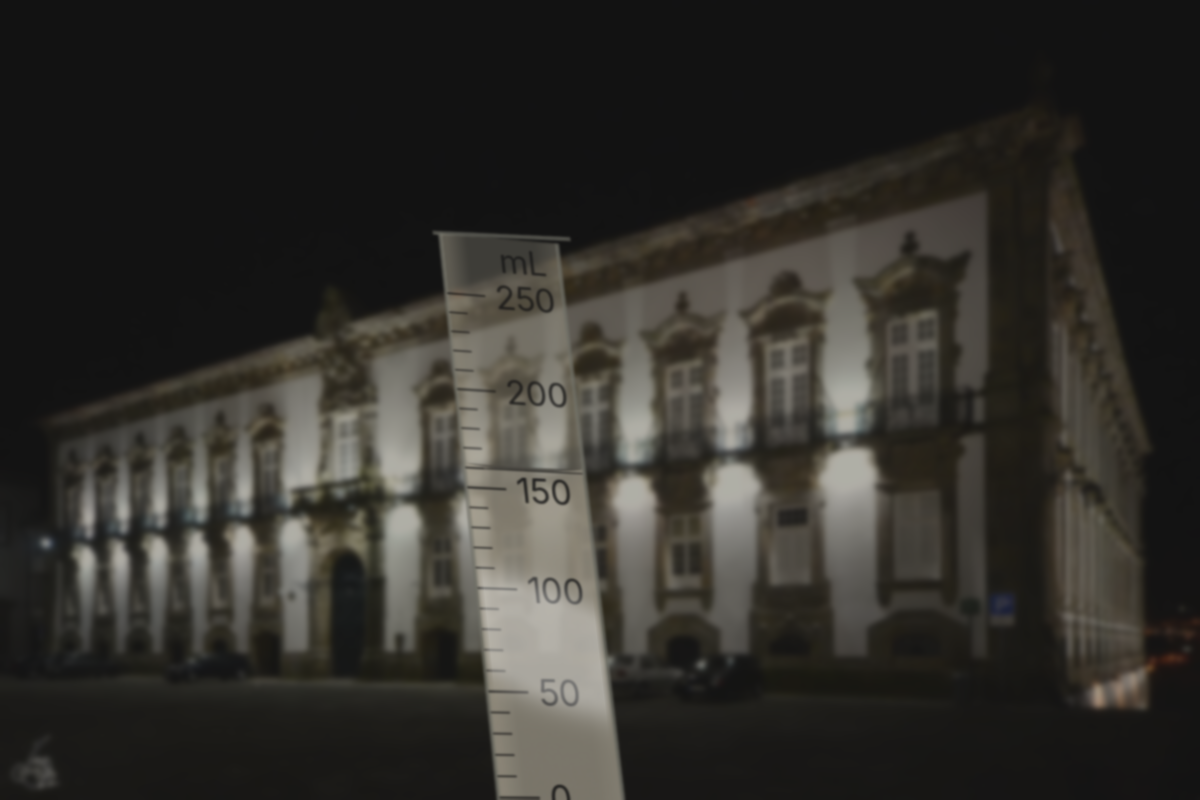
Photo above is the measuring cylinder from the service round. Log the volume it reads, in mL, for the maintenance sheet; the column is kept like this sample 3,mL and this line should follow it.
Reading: 160,mL
